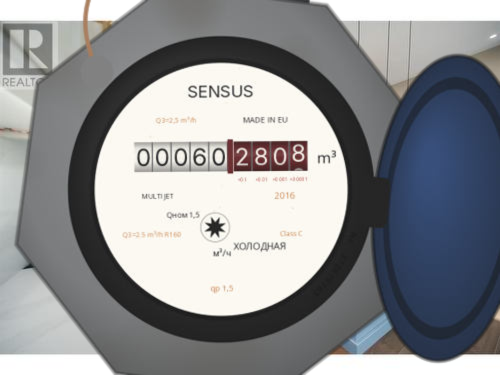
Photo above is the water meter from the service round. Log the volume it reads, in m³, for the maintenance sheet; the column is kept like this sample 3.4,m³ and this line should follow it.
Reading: 60.2808,m³
